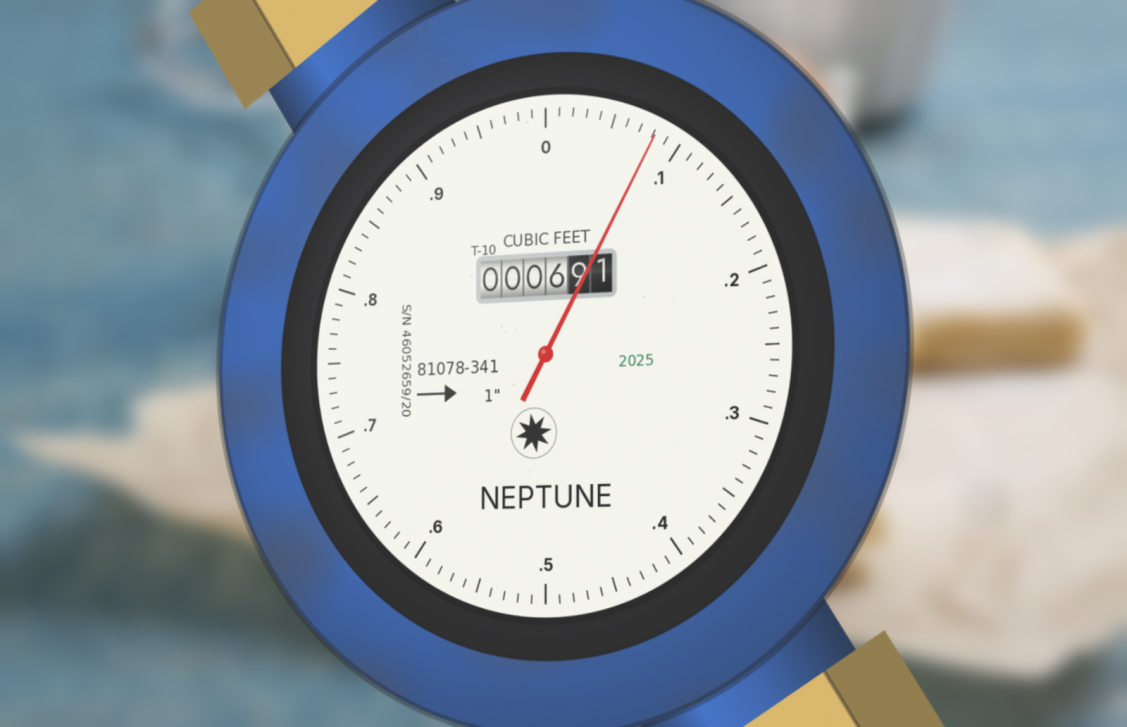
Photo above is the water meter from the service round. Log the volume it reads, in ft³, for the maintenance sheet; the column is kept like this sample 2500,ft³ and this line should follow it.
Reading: 691.08,ft³
